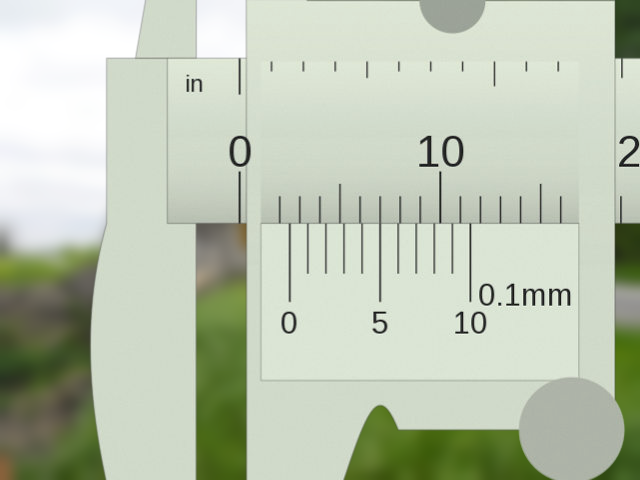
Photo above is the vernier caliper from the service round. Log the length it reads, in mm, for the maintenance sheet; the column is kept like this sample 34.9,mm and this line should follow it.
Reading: 2.5,mm
